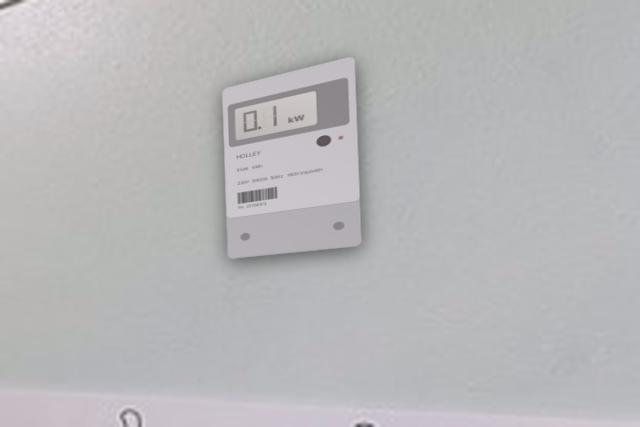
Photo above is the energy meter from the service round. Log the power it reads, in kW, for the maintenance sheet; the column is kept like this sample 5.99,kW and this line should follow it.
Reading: 0.1,kW
